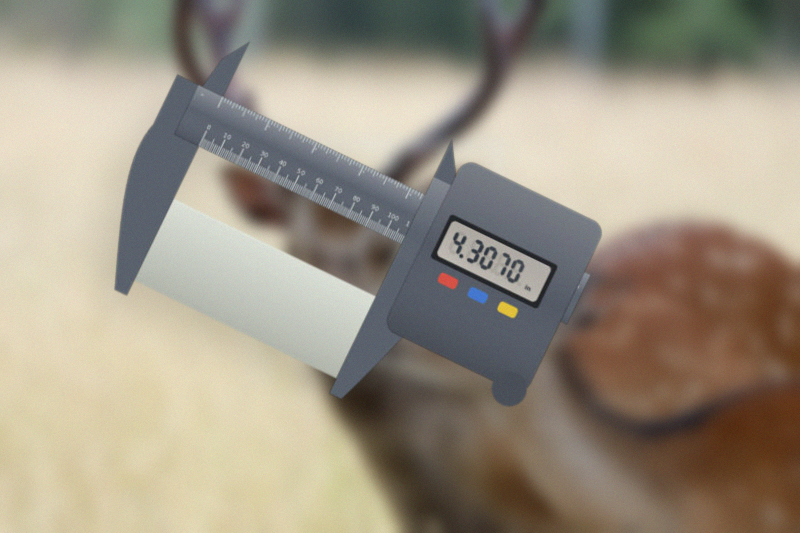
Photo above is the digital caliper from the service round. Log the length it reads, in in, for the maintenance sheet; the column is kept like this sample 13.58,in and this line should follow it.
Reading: 4.3070,in
